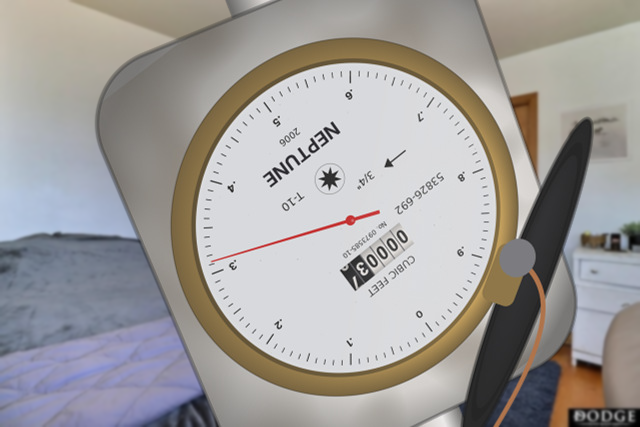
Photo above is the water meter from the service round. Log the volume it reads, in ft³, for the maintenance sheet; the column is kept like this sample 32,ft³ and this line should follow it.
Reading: 37.31,ft³
